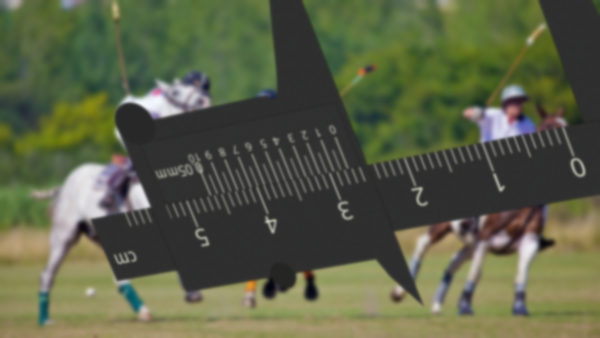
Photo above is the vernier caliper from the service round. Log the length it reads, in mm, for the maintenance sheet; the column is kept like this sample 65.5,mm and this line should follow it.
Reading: 27.5,mm
